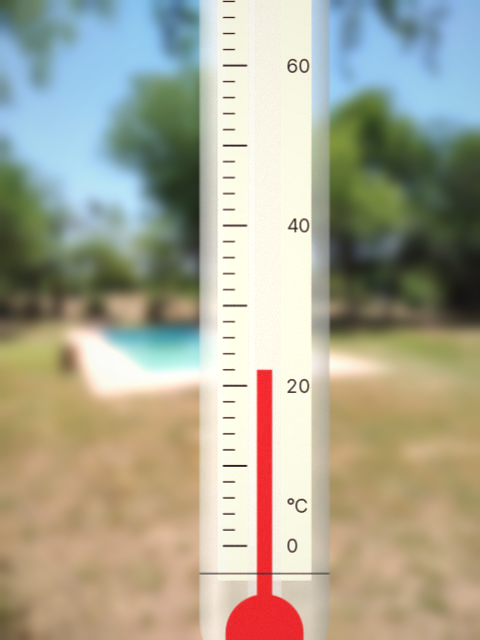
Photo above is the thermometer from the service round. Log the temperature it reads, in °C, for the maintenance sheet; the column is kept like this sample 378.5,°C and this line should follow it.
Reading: 22,°C
